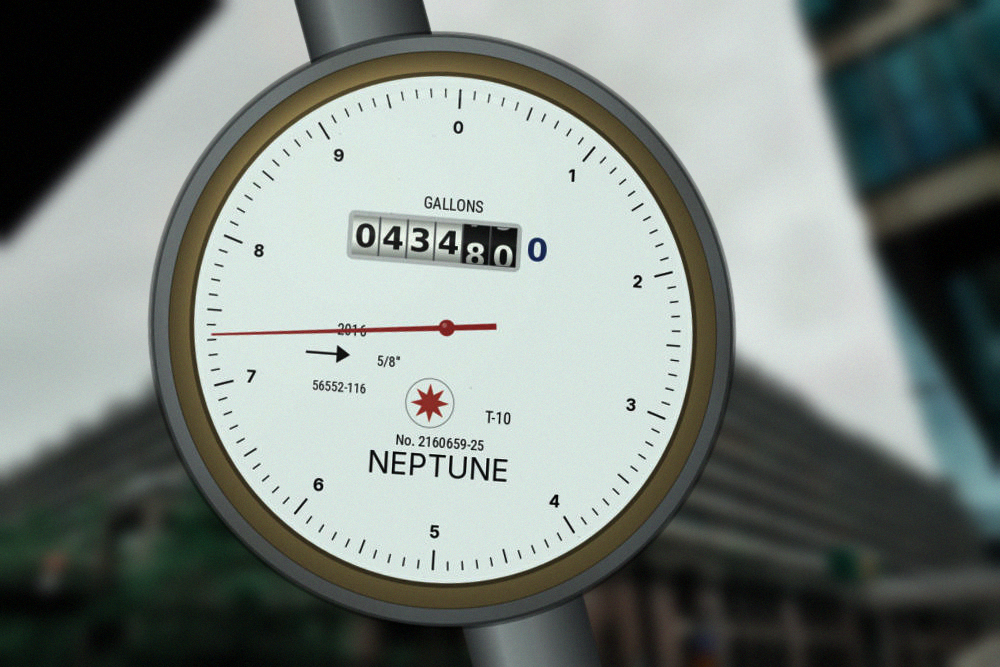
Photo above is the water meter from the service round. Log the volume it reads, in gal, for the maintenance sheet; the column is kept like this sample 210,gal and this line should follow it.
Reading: 434797.3,gal
